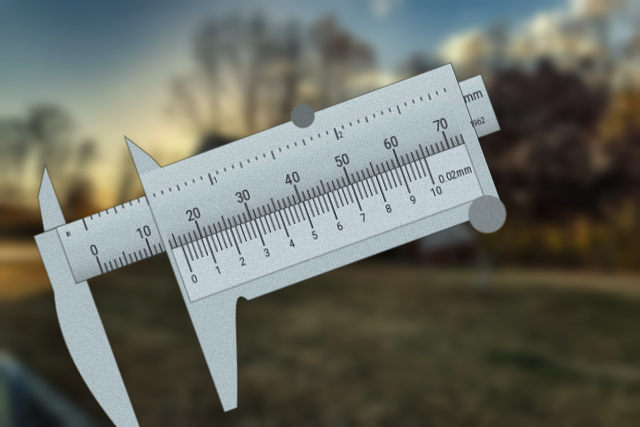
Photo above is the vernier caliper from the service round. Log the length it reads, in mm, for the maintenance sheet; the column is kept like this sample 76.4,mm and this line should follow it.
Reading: 16.0,mm
